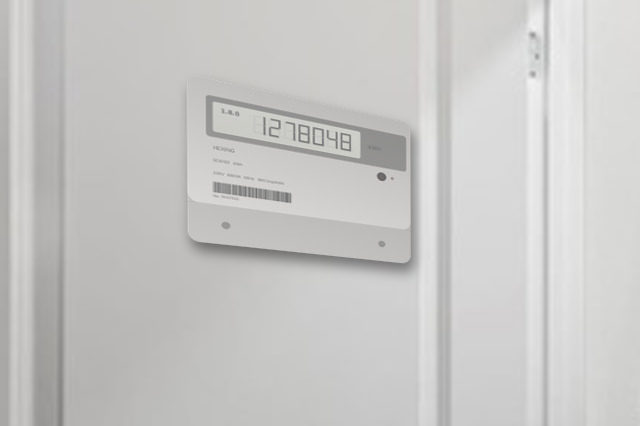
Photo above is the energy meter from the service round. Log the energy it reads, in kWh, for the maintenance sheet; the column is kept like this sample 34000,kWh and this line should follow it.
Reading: 1278048,kWh
